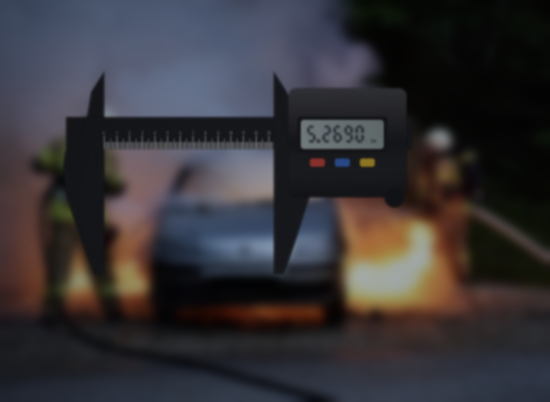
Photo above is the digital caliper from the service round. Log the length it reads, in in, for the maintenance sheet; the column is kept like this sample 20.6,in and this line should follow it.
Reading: 5.2690,in
